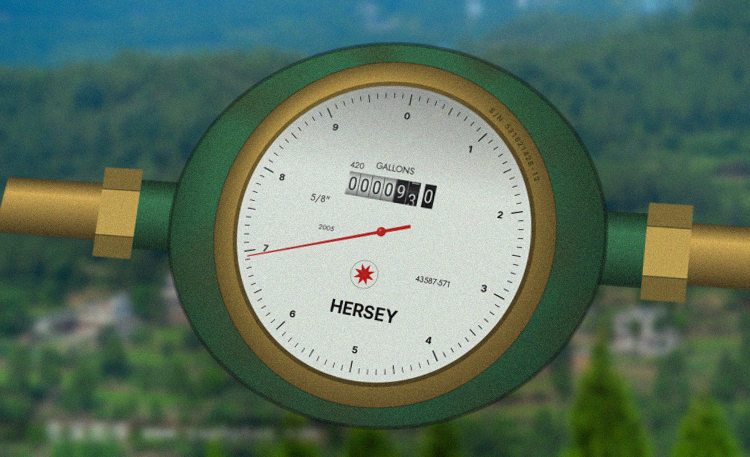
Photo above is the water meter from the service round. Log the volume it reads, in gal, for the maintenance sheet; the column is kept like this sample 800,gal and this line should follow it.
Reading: 926.9,gal
